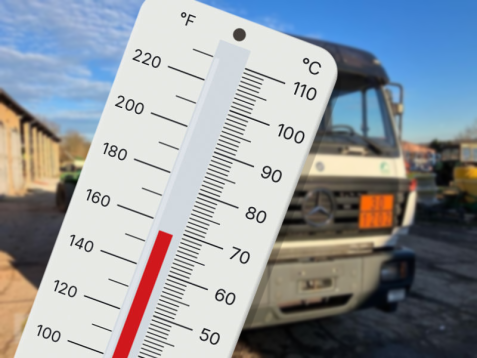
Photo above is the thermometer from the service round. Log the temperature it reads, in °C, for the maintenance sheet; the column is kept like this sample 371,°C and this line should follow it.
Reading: 69,°C
